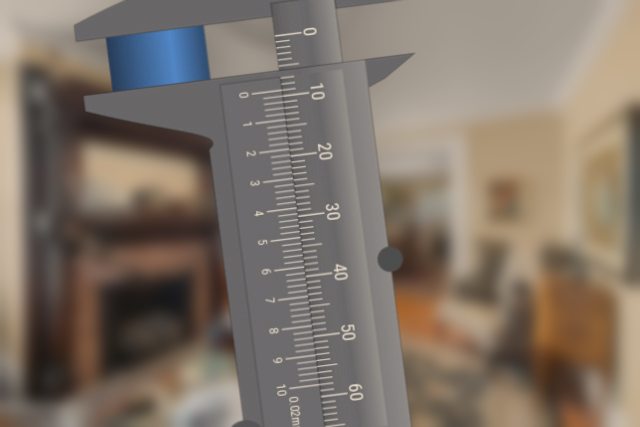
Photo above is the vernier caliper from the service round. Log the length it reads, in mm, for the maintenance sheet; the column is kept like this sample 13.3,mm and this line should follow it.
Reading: 9.0,mm
